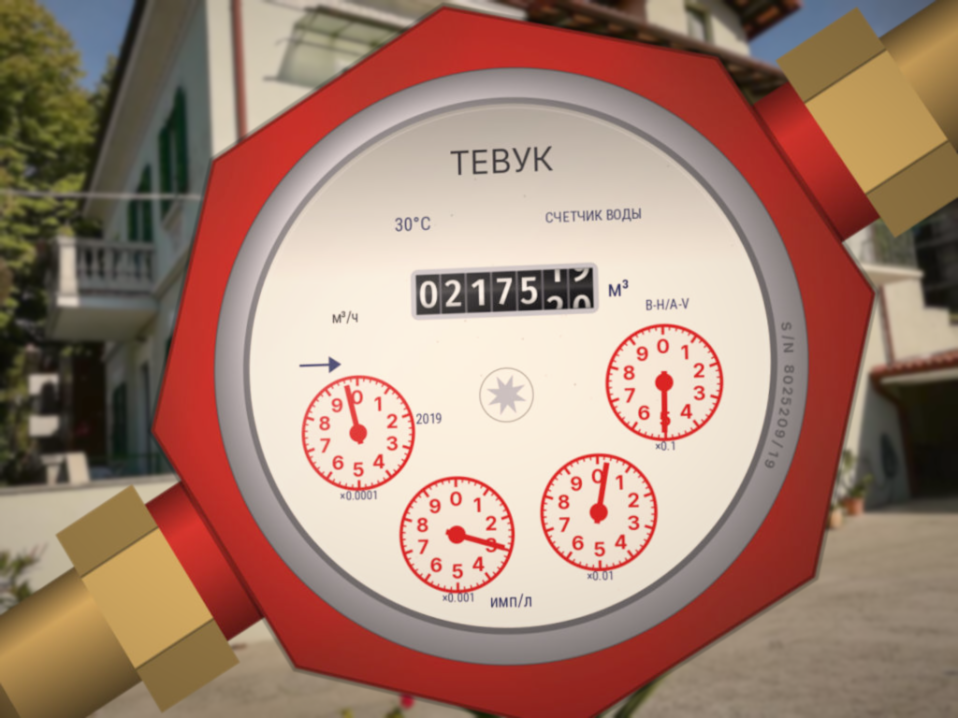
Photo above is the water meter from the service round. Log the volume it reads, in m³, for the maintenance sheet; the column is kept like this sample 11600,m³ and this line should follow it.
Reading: 217519.5029,m³
